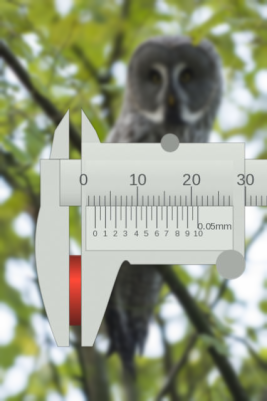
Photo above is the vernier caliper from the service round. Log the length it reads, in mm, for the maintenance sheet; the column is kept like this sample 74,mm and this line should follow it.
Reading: 2.2,mm
